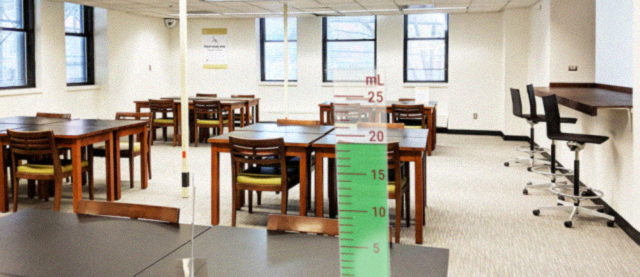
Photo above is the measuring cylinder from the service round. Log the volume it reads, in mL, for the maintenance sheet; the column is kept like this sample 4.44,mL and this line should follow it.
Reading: 19,mL
